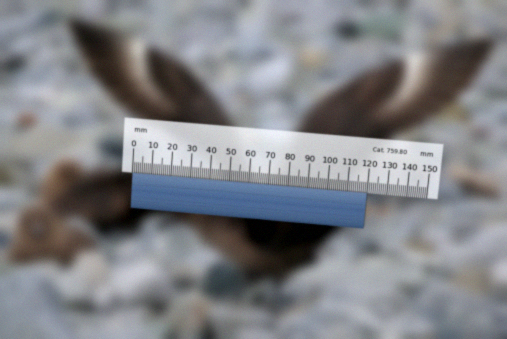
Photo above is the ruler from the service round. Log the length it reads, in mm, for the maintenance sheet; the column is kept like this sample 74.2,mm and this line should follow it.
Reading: 120,mm
